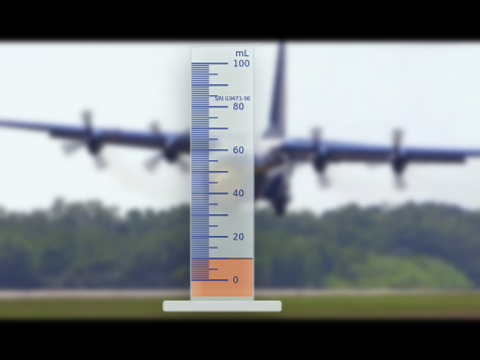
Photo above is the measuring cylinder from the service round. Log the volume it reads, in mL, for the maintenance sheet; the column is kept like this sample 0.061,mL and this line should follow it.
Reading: 10,mL
